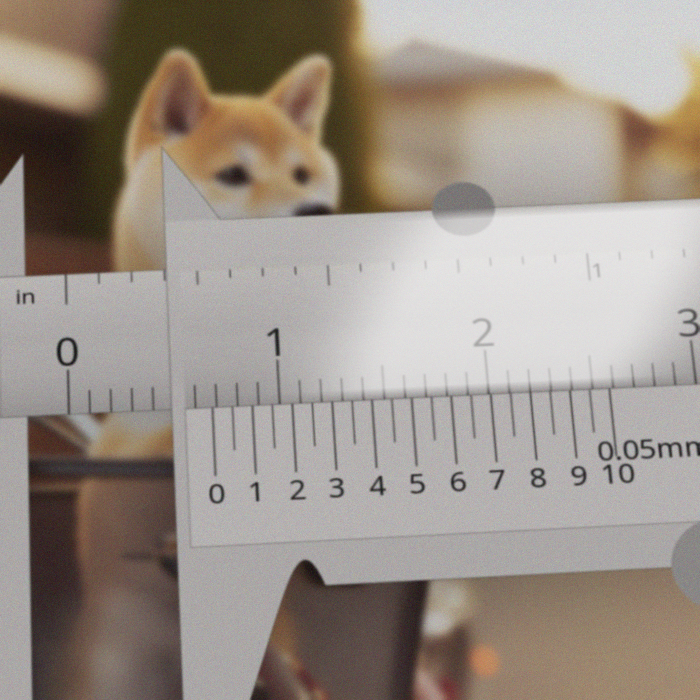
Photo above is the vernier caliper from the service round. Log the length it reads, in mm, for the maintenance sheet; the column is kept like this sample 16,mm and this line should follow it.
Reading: 6.8,mm
